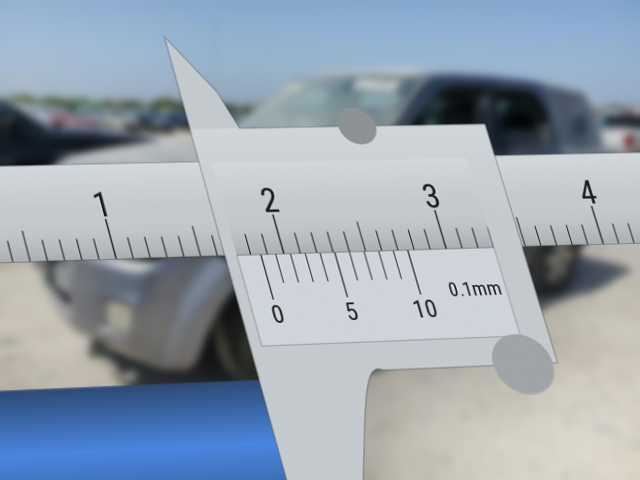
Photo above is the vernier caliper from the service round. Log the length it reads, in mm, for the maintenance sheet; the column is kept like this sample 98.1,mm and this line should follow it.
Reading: 18.6,mm
